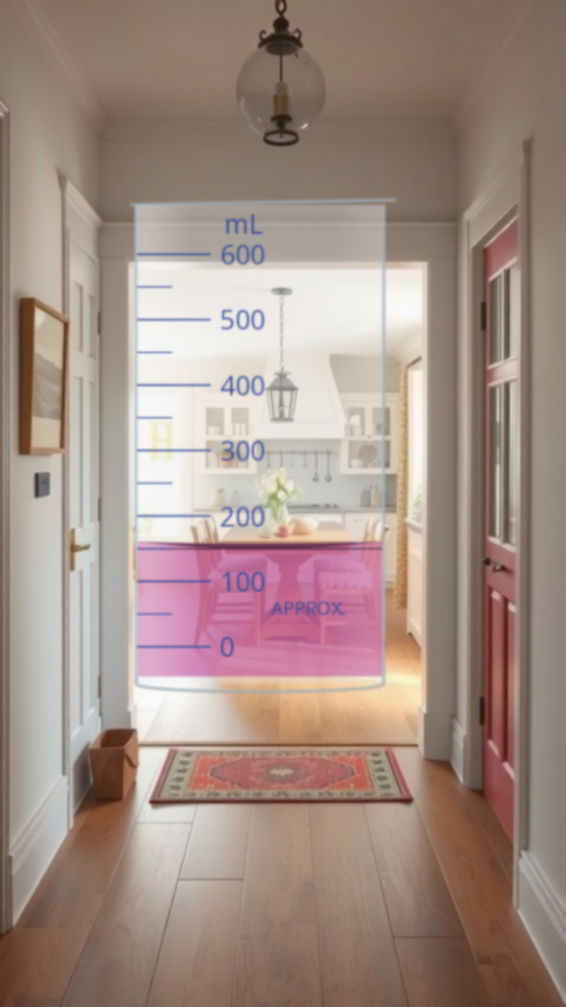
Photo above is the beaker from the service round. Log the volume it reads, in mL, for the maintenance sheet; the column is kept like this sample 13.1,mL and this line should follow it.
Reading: 150,mL
